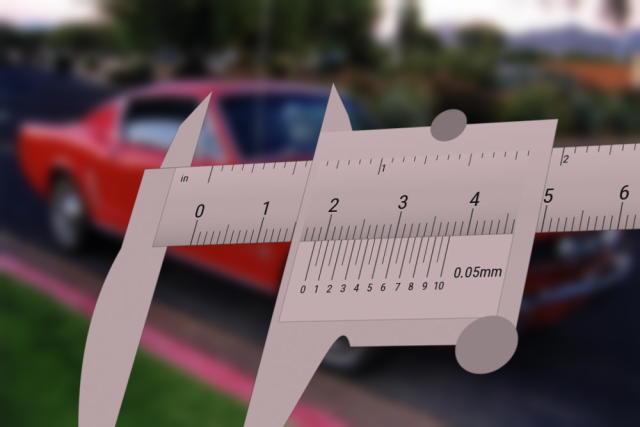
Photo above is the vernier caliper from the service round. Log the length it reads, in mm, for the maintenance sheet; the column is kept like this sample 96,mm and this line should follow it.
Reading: 18.6,mm
